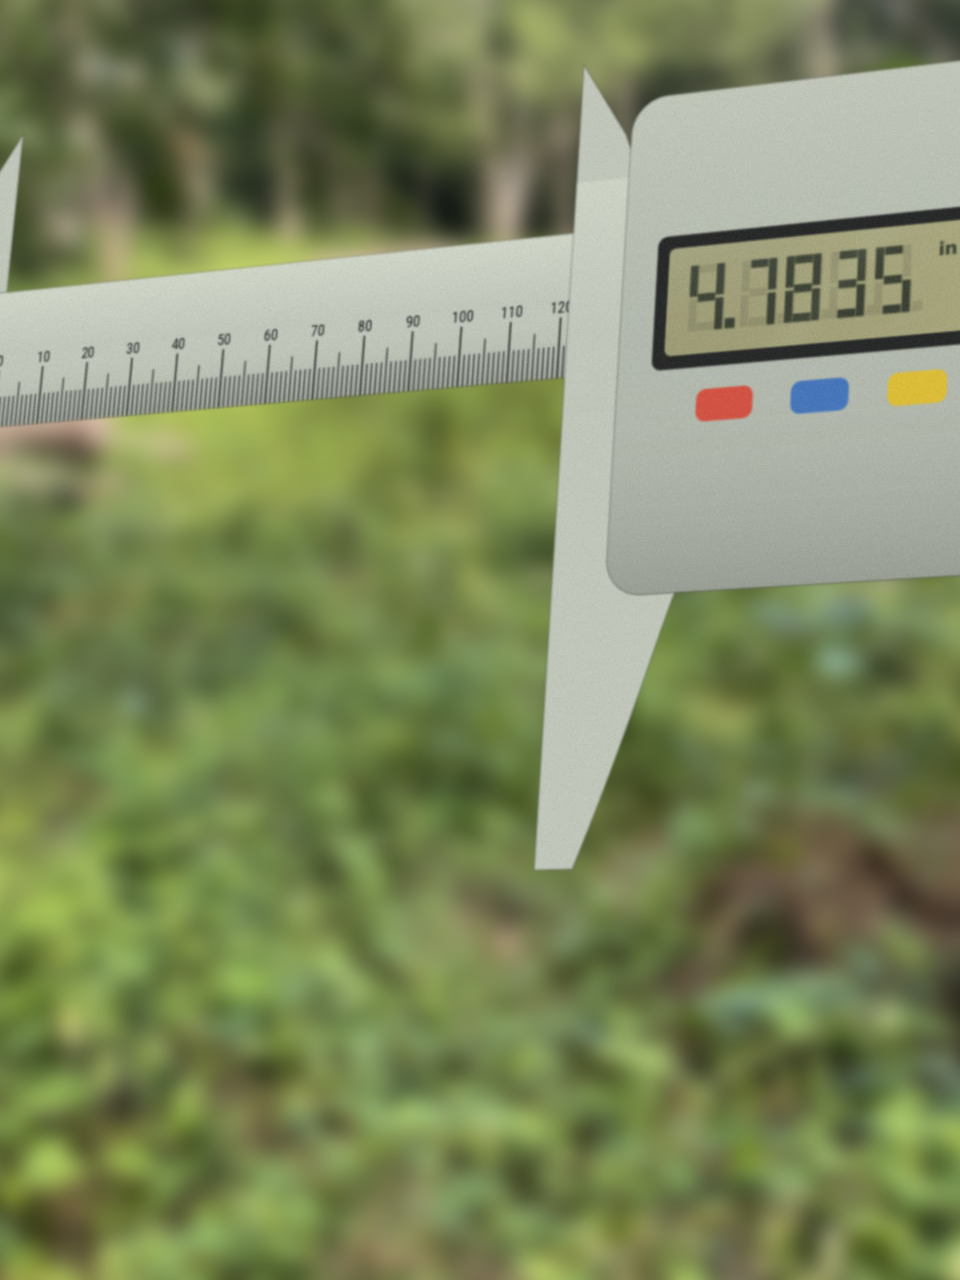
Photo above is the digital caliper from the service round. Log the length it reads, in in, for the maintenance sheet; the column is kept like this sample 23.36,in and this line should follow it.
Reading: 4.7835,in
